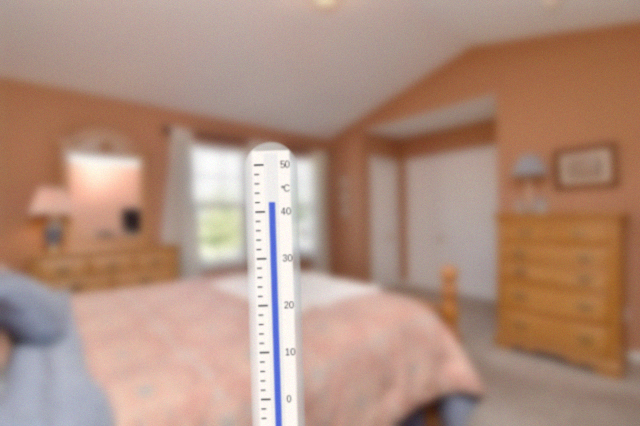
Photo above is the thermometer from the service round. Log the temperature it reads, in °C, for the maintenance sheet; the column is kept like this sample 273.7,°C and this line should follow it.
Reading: 42,°C
